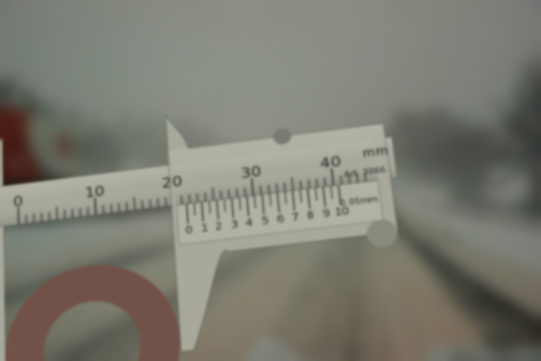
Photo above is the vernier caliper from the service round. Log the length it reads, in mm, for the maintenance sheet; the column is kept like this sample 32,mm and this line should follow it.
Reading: 21.6,mm
